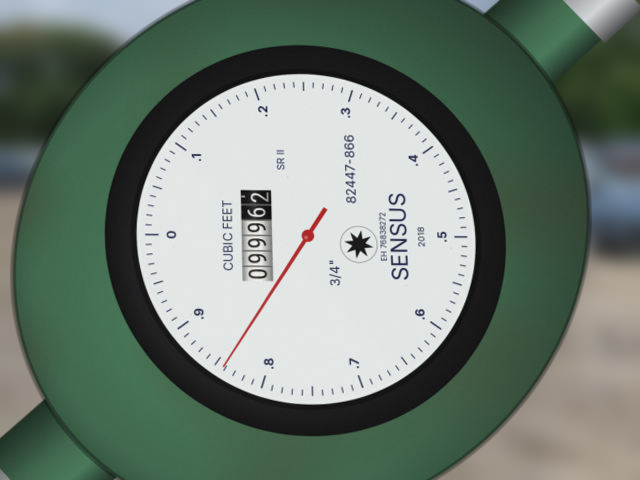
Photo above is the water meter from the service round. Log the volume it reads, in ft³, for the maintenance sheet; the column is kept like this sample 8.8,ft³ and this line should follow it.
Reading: 99961.84,ft³
